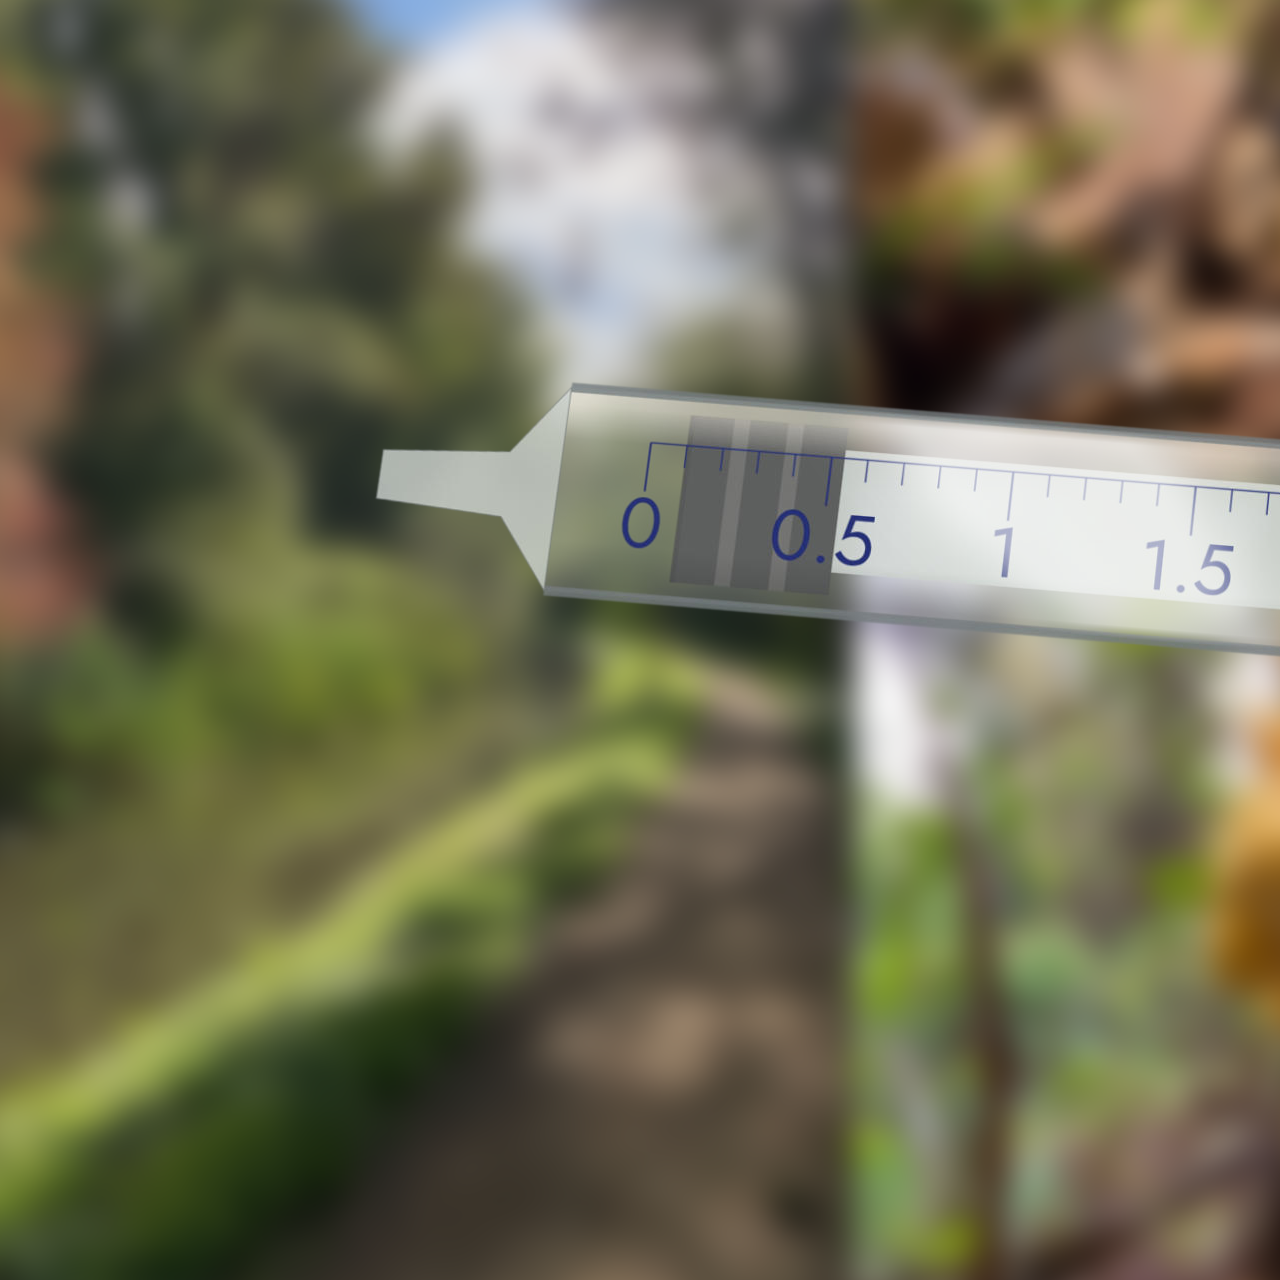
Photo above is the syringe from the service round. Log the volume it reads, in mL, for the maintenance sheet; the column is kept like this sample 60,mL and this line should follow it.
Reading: 0.1,mL
